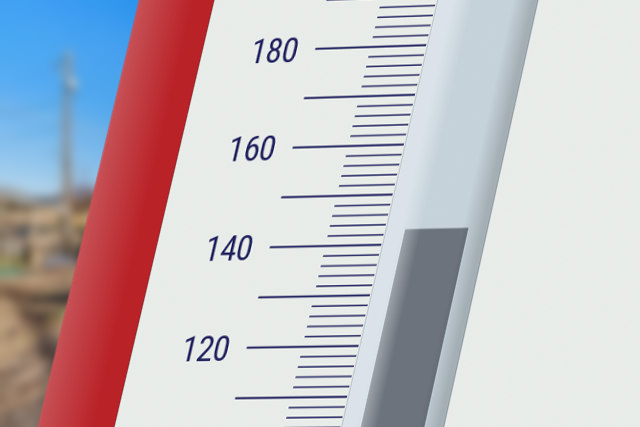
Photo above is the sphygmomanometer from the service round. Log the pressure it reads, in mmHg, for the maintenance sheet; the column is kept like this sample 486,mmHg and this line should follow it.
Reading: 143,mmHg
